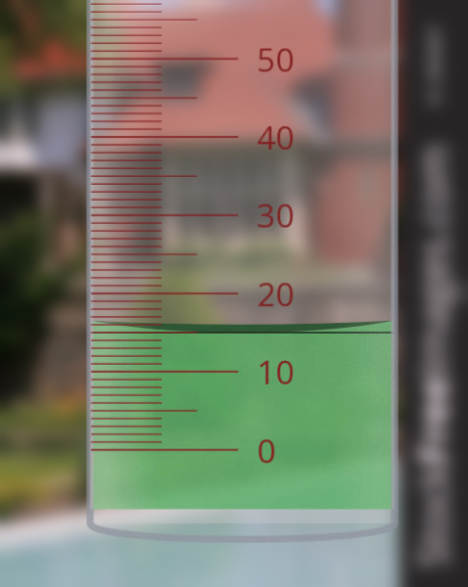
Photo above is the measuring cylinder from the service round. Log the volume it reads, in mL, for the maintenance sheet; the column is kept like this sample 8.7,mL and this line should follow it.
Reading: 15,mL
